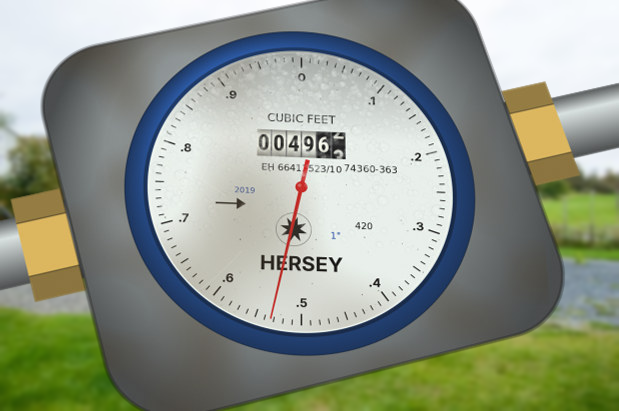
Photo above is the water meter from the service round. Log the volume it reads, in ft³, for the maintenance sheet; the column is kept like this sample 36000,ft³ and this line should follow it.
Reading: 4962.53,ft³
